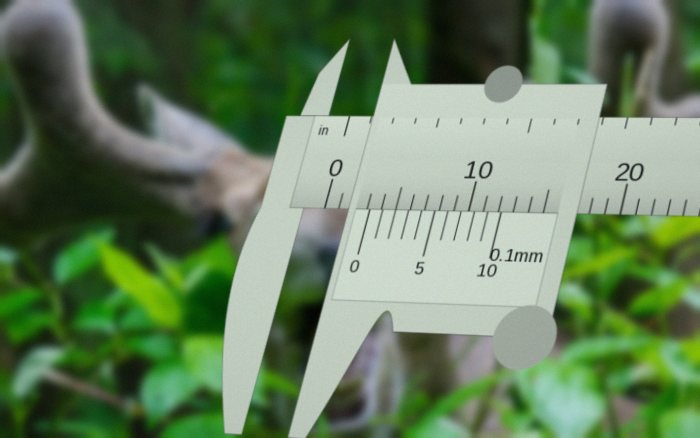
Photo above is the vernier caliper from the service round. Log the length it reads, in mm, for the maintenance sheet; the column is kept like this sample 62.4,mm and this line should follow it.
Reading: 3.2,mm
